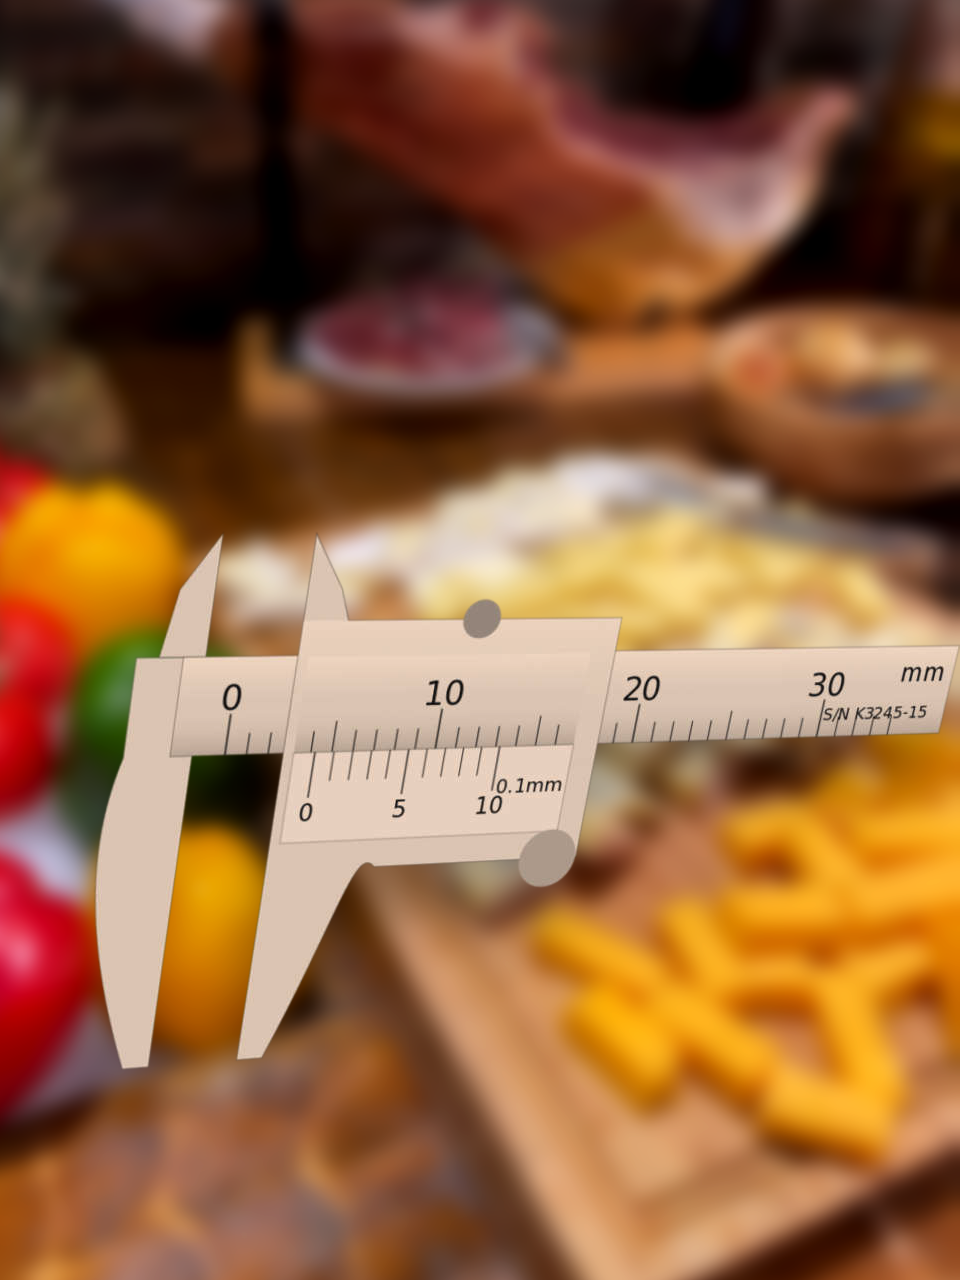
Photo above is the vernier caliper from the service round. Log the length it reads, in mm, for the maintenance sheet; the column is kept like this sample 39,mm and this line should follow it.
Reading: 4.2,mm
